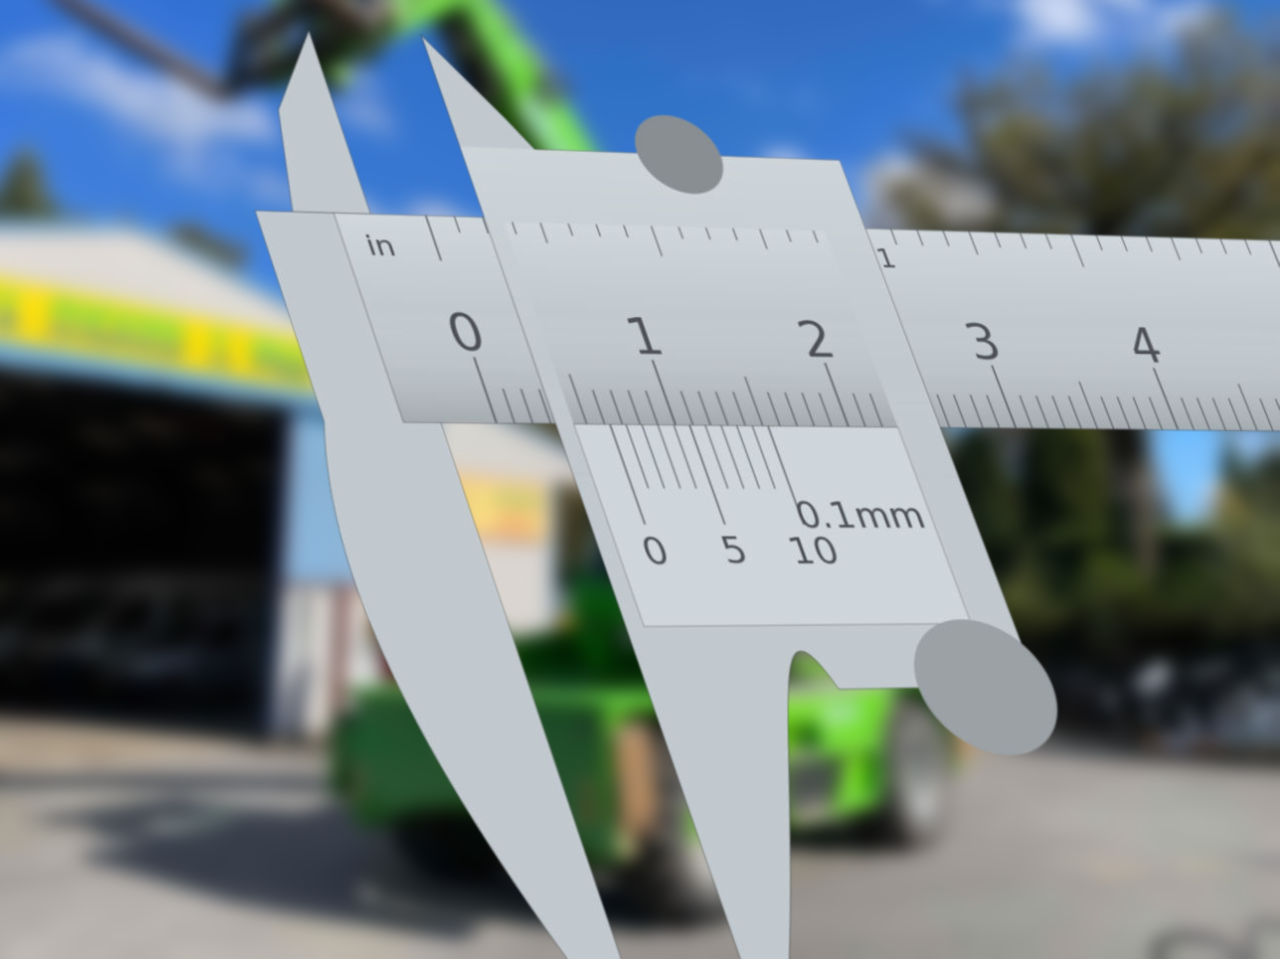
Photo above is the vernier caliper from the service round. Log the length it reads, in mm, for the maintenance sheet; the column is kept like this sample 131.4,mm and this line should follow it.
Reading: 6.3,mm
